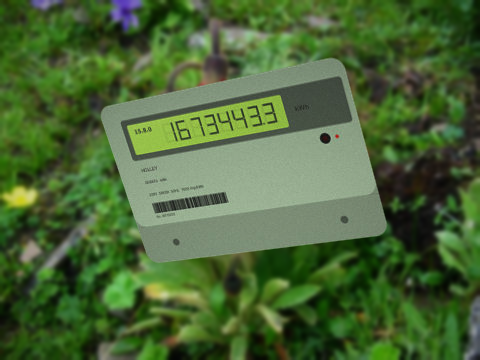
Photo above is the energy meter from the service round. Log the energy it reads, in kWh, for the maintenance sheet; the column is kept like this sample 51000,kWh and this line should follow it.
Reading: 1673443.3,kWh
